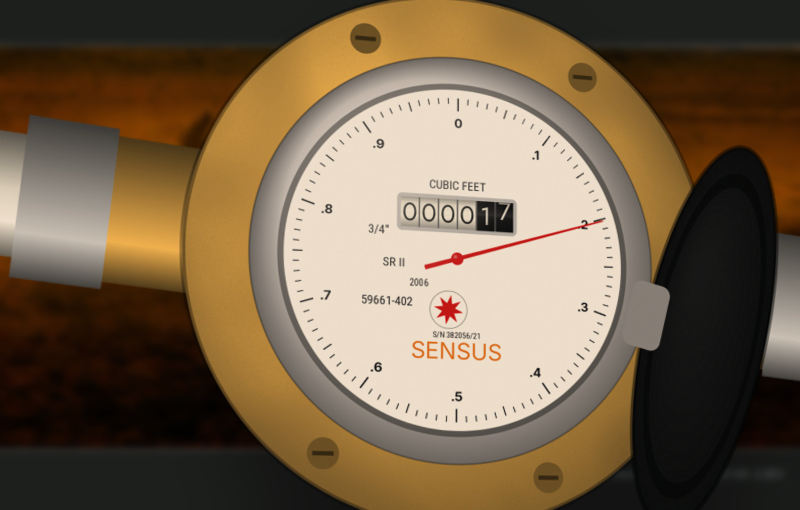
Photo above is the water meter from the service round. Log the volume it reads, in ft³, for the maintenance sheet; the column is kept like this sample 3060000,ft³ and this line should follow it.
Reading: 17.20,ft³
